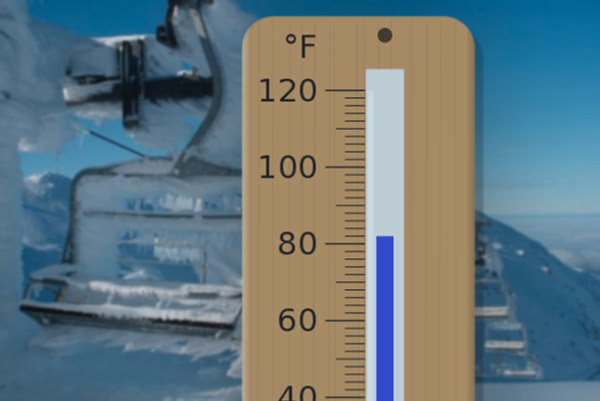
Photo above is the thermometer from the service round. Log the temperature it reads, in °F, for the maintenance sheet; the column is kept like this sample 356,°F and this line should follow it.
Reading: 82,°F
